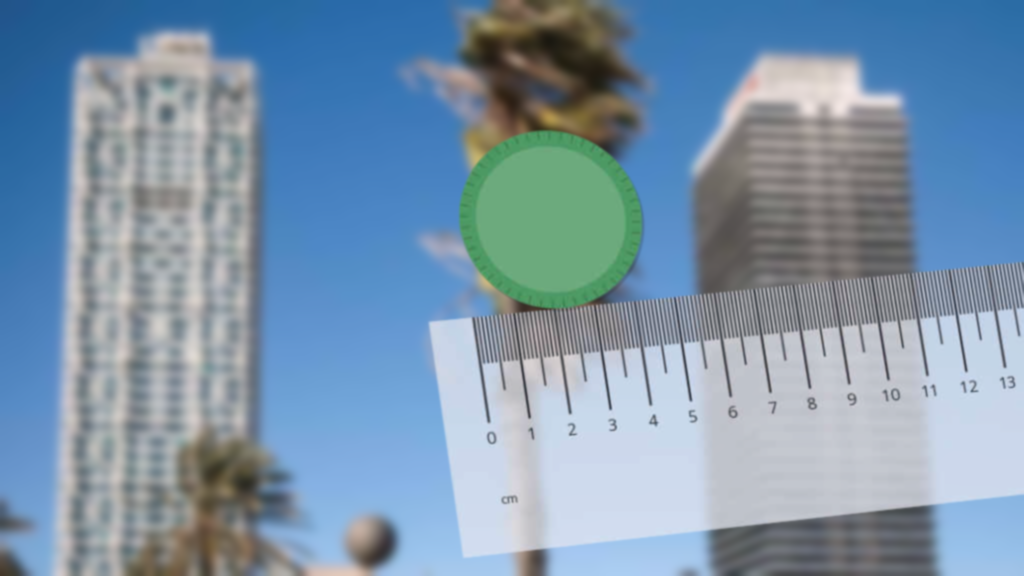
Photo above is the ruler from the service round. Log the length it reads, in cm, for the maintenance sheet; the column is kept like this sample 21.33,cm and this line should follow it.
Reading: 4.5,cm
